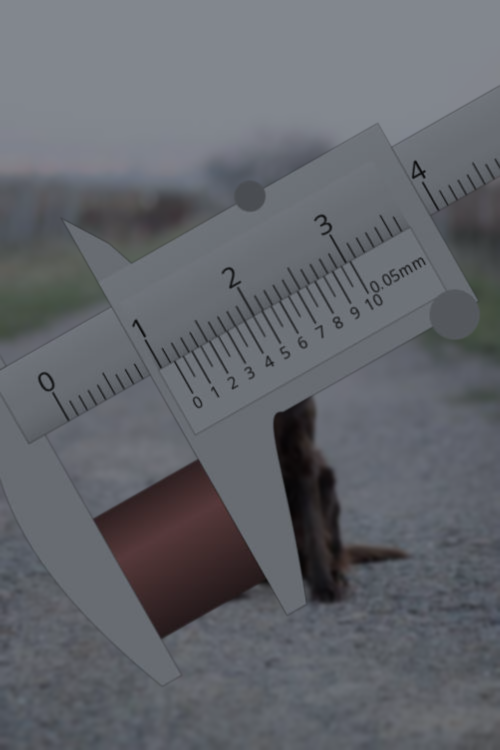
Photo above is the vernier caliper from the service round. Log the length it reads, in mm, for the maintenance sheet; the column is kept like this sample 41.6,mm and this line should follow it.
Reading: 11.4,mm
